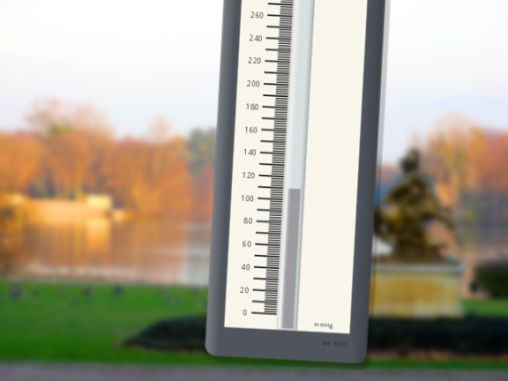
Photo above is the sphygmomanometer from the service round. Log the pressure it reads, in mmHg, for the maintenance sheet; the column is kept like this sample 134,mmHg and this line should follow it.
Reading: 110,mmHg
